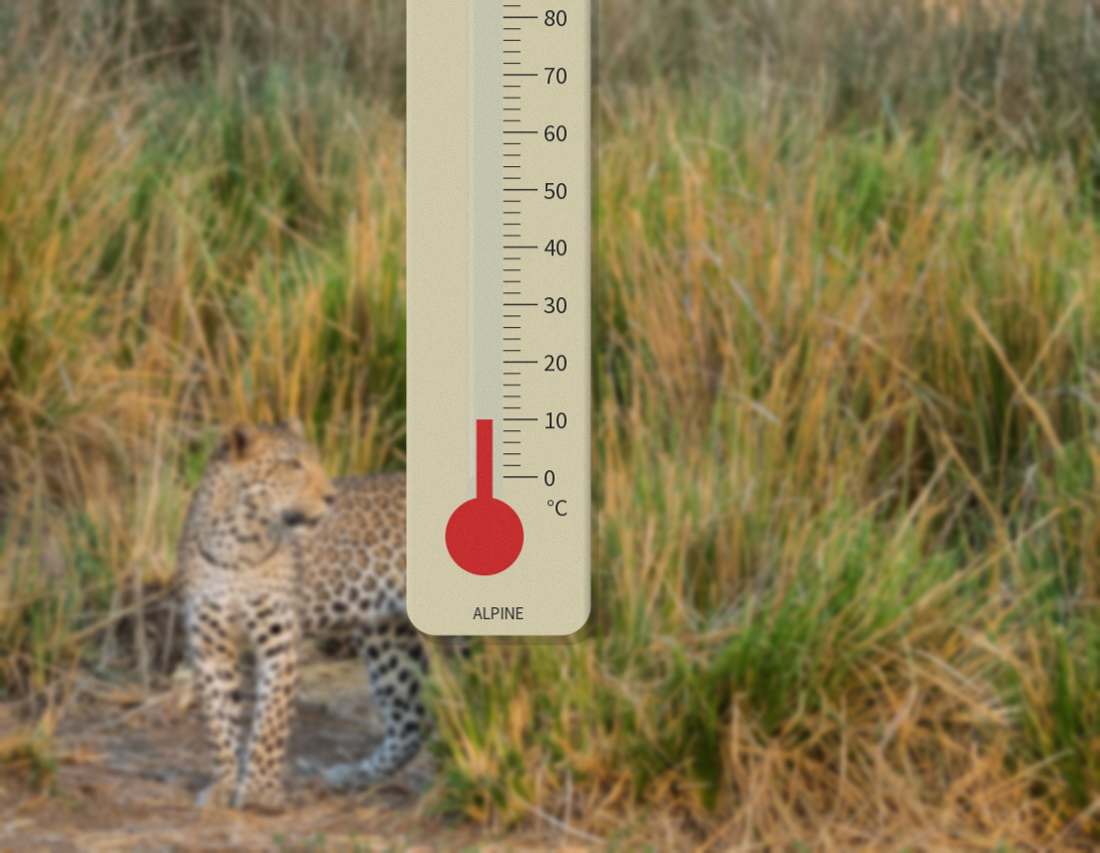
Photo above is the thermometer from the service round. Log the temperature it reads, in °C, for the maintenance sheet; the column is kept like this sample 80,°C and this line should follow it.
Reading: 10,°C
